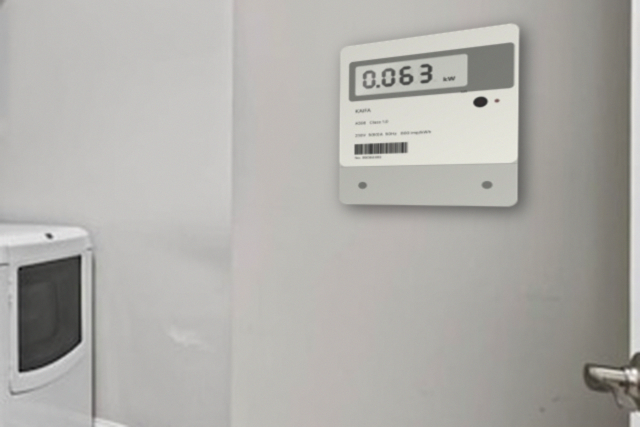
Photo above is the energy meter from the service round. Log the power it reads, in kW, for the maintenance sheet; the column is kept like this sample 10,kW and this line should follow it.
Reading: 0.063,kW
